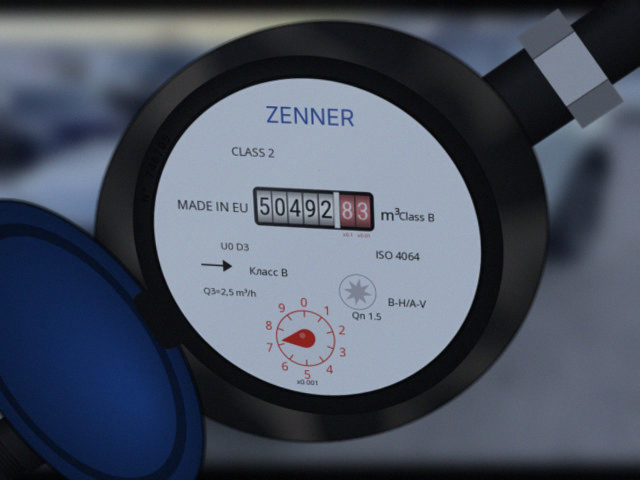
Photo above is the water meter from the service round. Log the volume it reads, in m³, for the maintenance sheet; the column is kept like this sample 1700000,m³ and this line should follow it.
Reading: 50492.837,m³
